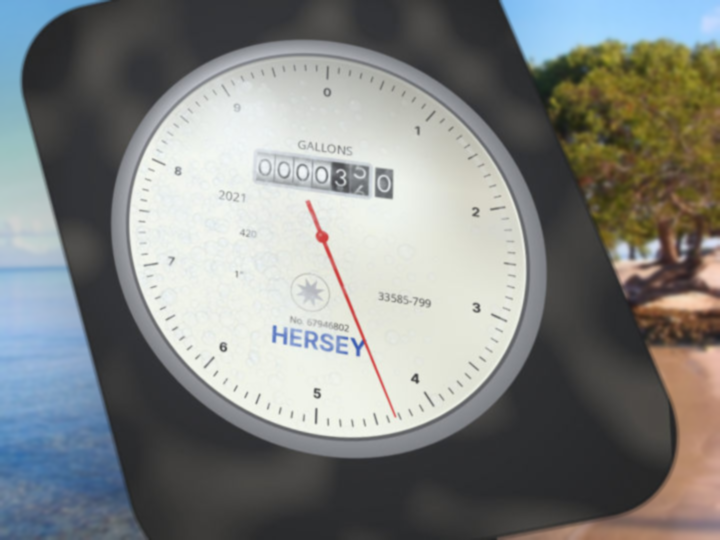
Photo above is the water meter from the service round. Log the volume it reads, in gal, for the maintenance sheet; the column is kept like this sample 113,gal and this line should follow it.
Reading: 354.3,gal
